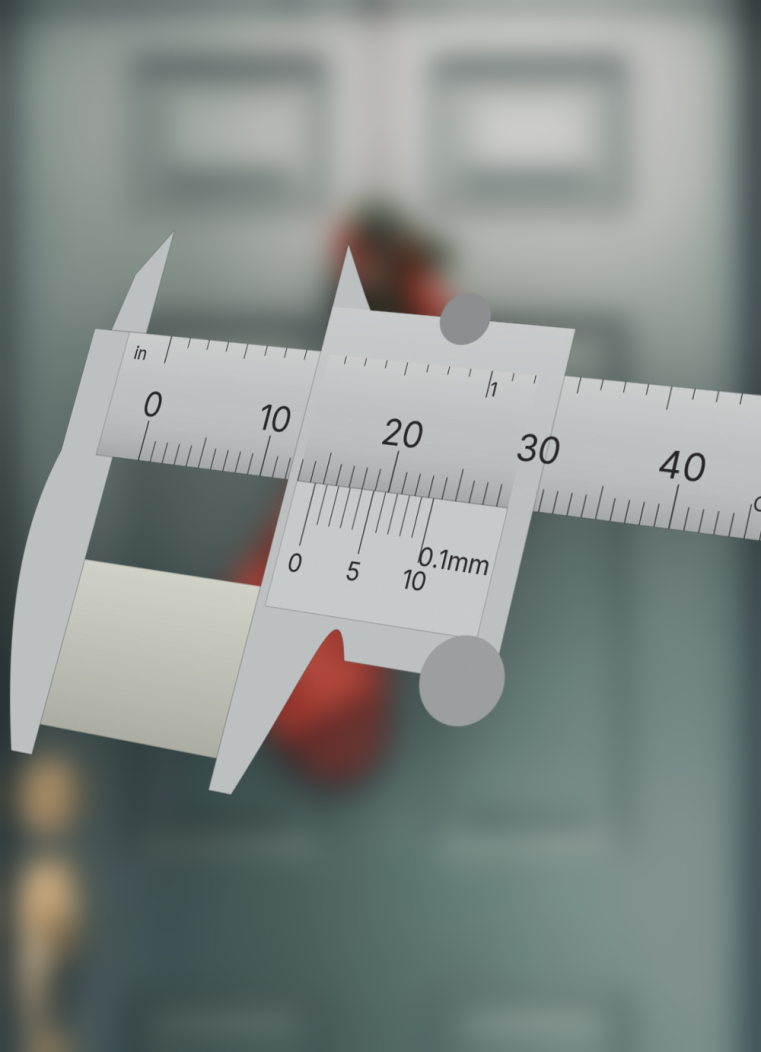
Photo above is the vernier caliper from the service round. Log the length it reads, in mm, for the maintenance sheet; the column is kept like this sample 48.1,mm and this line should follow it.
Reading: 14.4,mm
